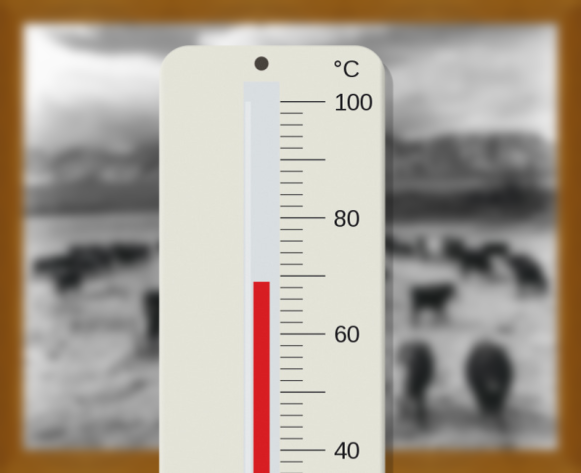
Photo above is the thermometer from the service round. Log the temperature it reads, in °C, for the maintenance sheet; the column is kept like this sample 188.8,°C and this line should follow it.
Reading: 69,°C
